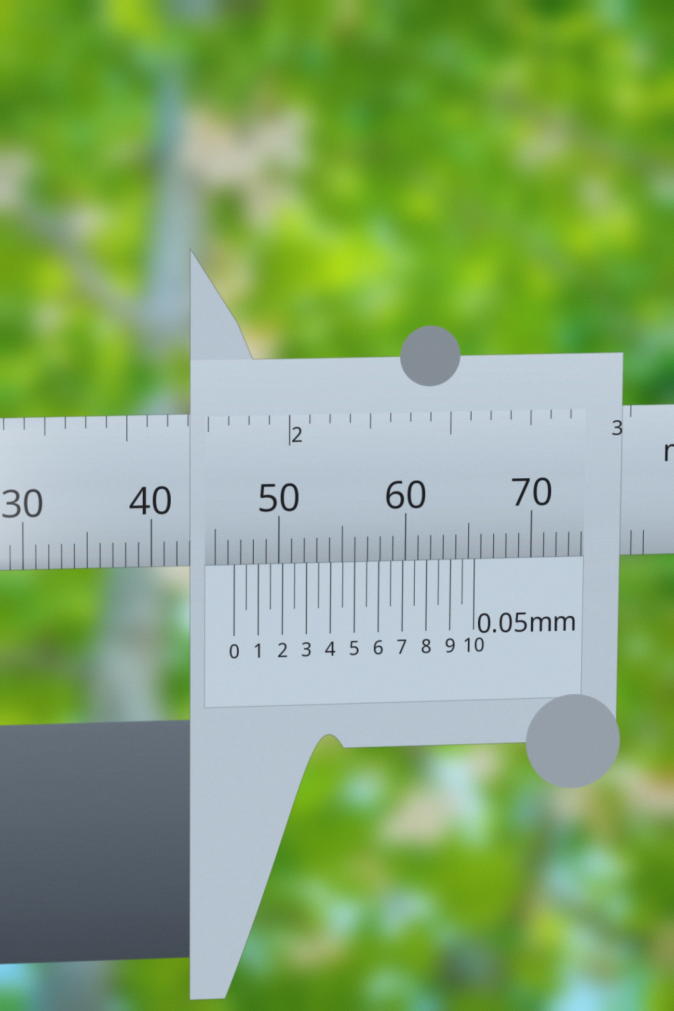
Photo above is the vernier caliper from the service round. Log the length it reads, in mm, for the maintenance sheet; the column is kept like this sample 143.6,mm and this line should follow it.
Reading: 46.5,mm
